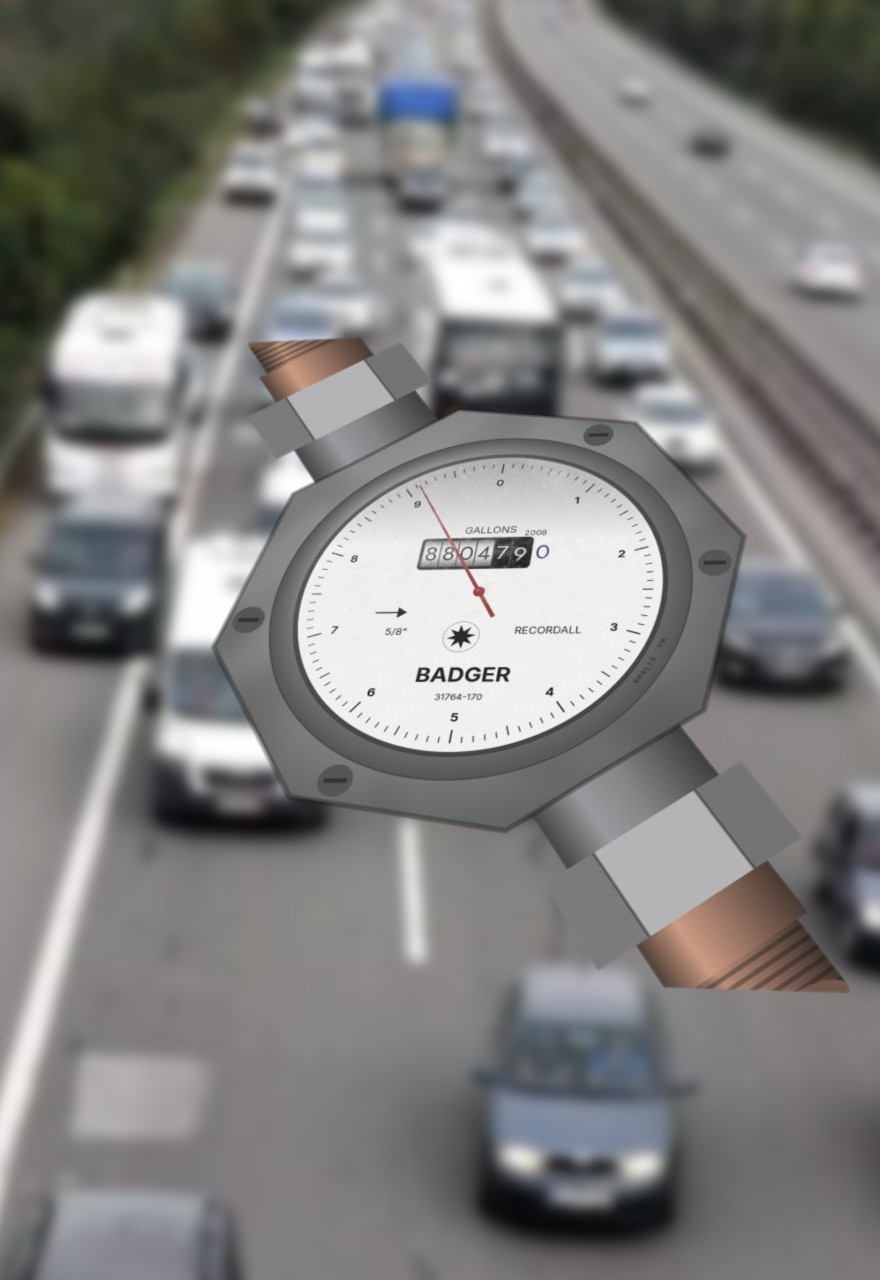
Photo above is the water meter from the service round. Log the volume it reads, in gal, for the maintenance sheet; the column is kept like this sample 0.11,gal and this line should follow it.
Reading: 8804789.1,gal
